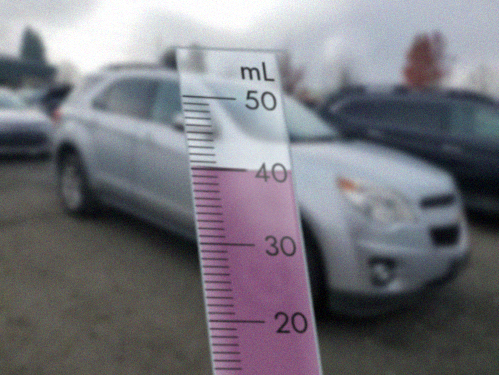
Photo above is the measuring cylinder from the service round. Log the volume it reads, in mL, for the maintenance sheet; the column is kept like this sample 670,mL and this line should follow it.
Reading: 40,mL
